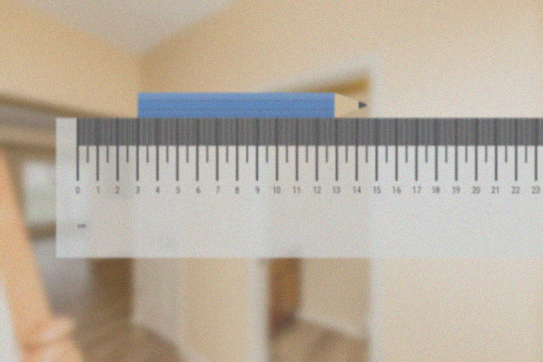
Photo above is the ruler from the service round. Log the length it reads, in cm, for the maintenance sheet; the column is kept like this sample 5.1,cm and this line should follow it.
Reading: 11.5,cm
